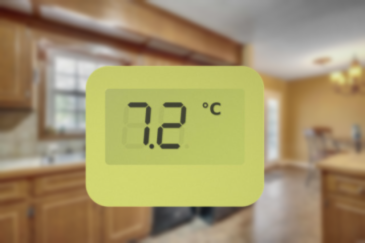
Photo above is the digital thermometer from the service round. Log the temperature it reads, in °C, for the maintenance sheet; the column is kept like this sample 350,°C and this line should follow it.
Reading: 7.2,°C
